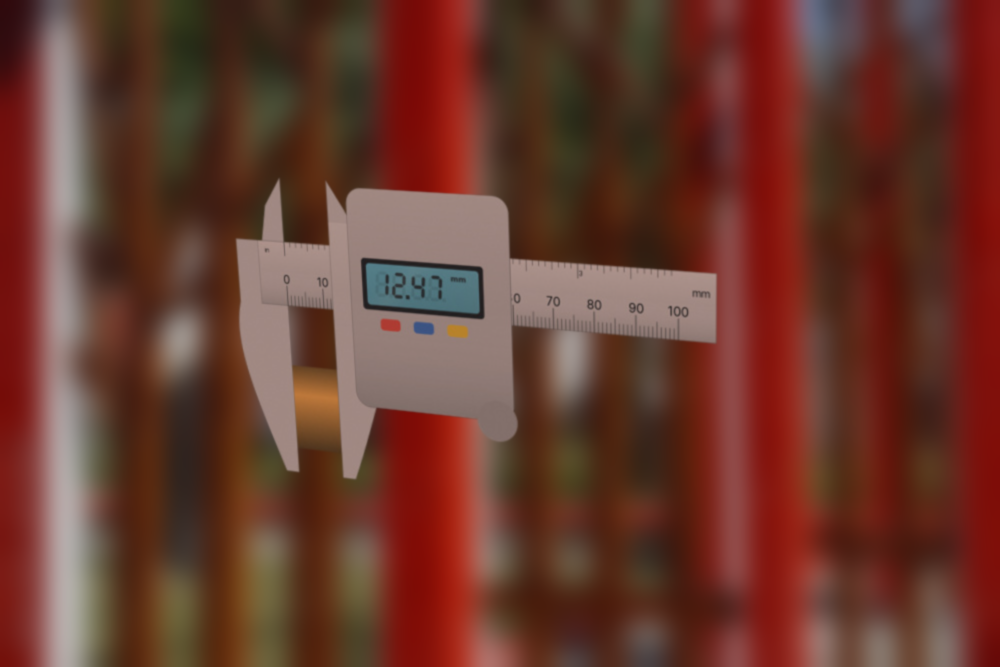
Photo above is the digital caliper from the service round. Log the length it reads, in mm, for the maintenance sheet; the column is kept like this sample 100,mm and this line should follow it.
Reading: 12.47,mm
